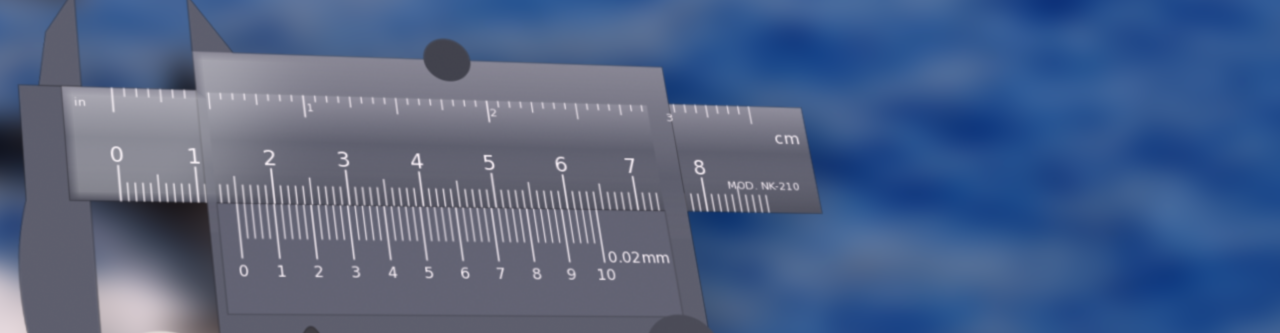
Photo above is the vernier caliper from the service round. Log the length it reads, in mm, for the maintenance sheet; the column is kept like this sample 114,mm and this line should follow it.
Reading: 15.0,mm
